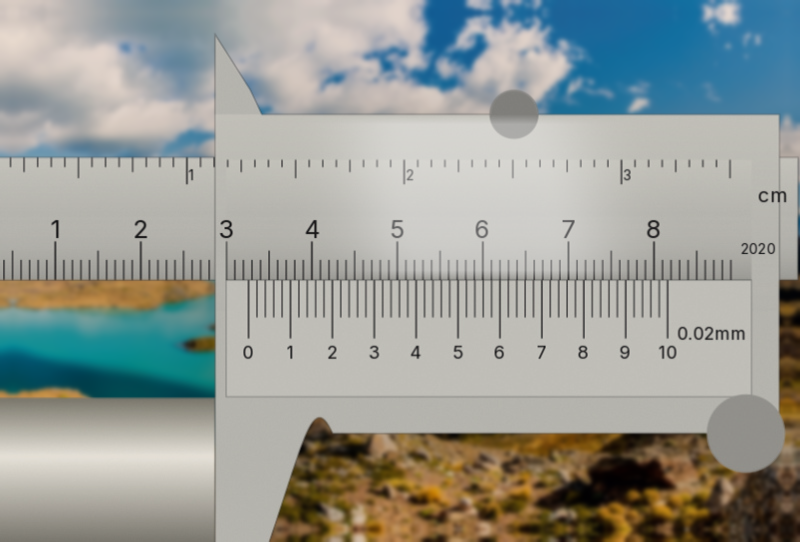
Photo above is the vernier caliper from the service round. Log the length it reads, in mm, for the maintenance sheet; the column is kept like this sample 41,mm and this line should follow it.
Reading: 32.6,mm
